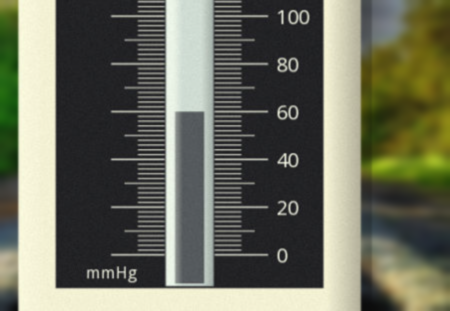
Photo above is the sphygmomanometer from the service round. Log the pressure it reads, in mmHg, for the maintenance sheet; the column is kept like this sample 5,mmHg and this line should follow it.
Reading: 60,mmHg
